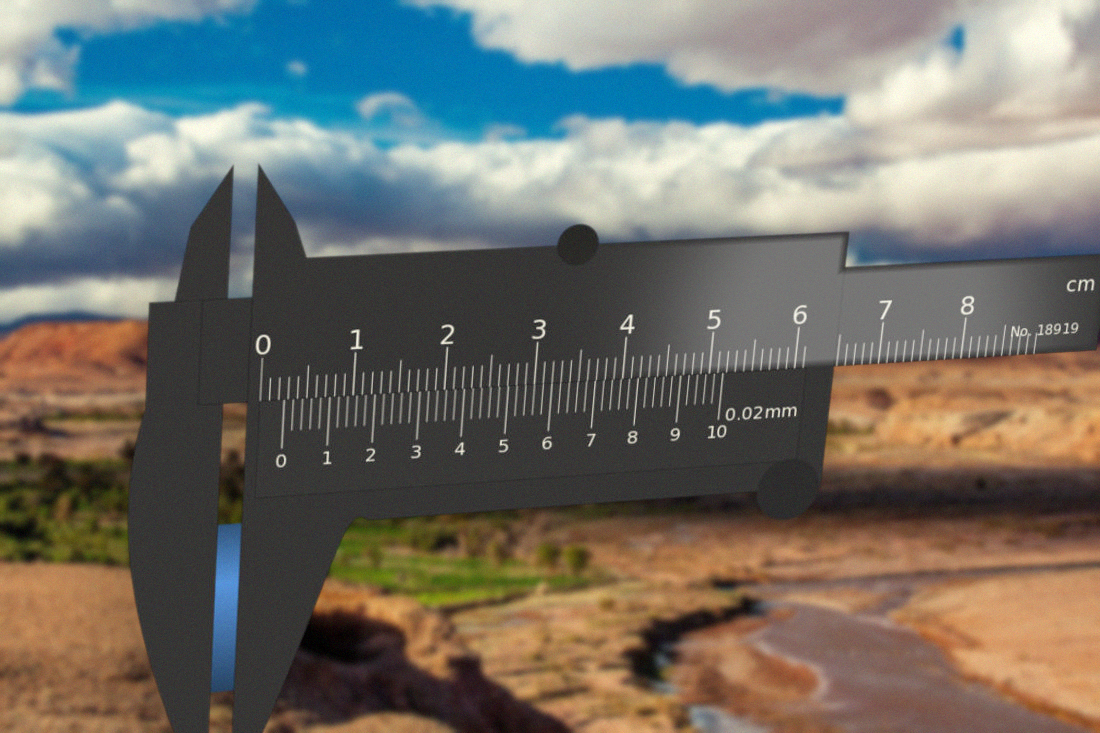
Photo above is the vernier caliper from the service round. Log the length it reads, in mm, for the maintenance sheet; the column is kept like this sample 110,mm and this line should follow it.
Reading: 2.6,mm
